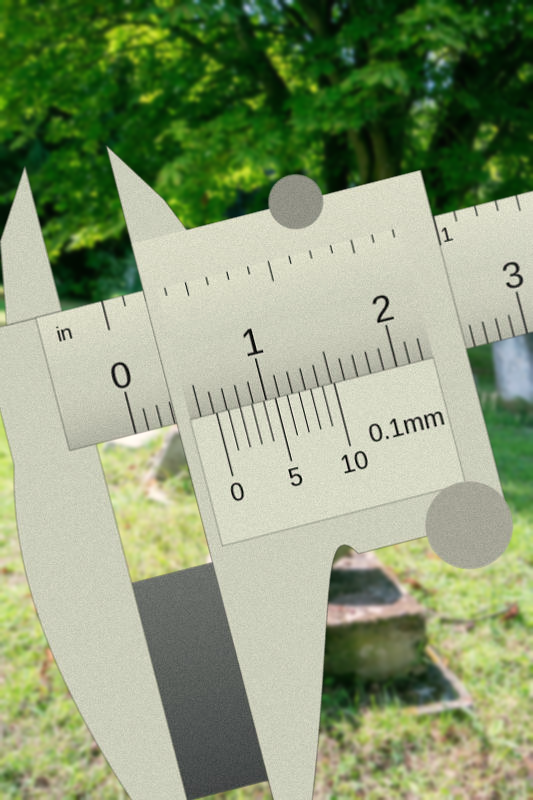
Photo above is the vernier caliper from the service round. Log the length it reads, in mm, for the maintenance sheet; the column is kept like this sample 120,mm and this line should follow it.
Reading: 6.2,mm
